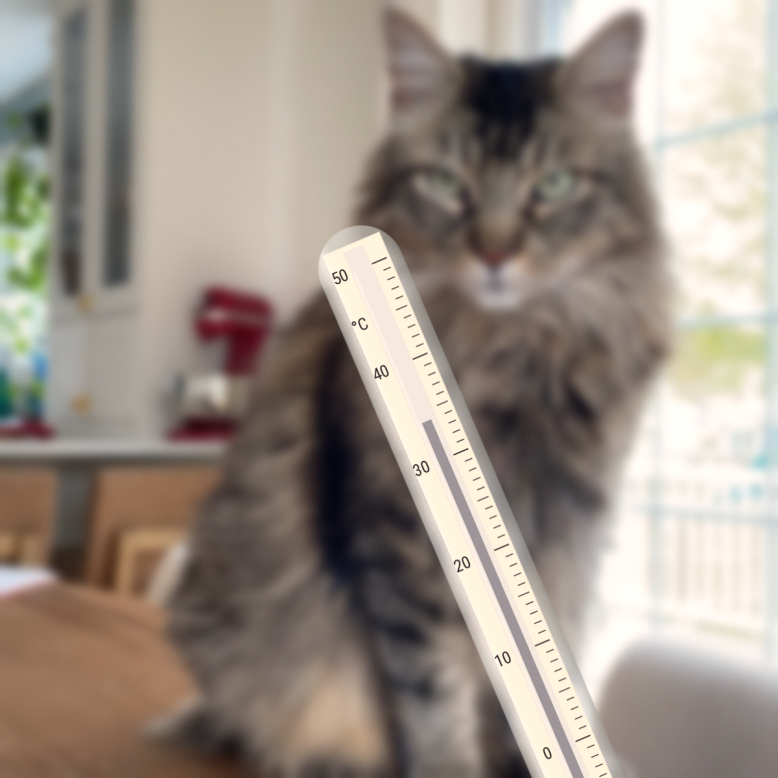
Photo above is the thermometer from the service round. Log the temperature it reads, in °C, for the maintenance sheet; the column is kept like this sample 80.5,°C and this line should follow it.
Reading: 34,°C
